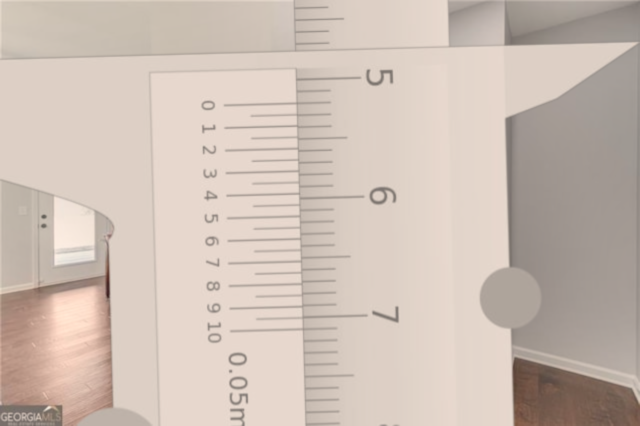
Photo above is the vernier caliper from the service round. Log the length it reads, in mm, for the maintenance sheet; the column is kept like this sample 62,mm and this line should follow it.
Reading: 52.0,mm
